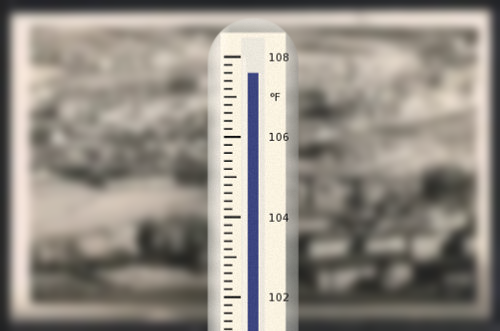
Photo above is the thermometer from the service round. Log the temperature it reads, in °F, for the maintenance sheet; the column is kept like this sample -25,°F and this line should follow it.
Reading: 107.6,°F
